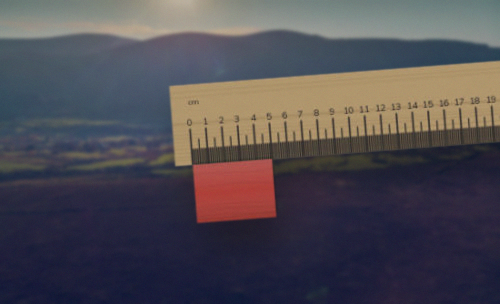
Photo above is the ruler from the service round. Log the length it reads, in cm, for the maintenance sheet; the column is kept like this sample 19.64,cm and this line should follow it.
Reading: 5,cm
